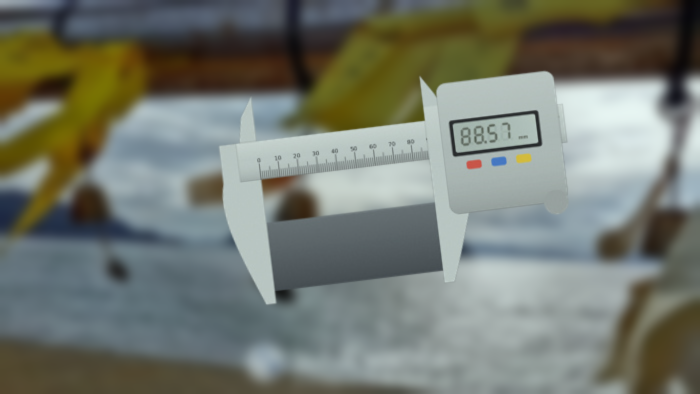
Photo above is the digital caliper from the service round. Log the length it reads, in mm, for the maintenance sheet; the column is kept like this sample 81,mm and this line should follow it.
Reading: 88.57,mm
